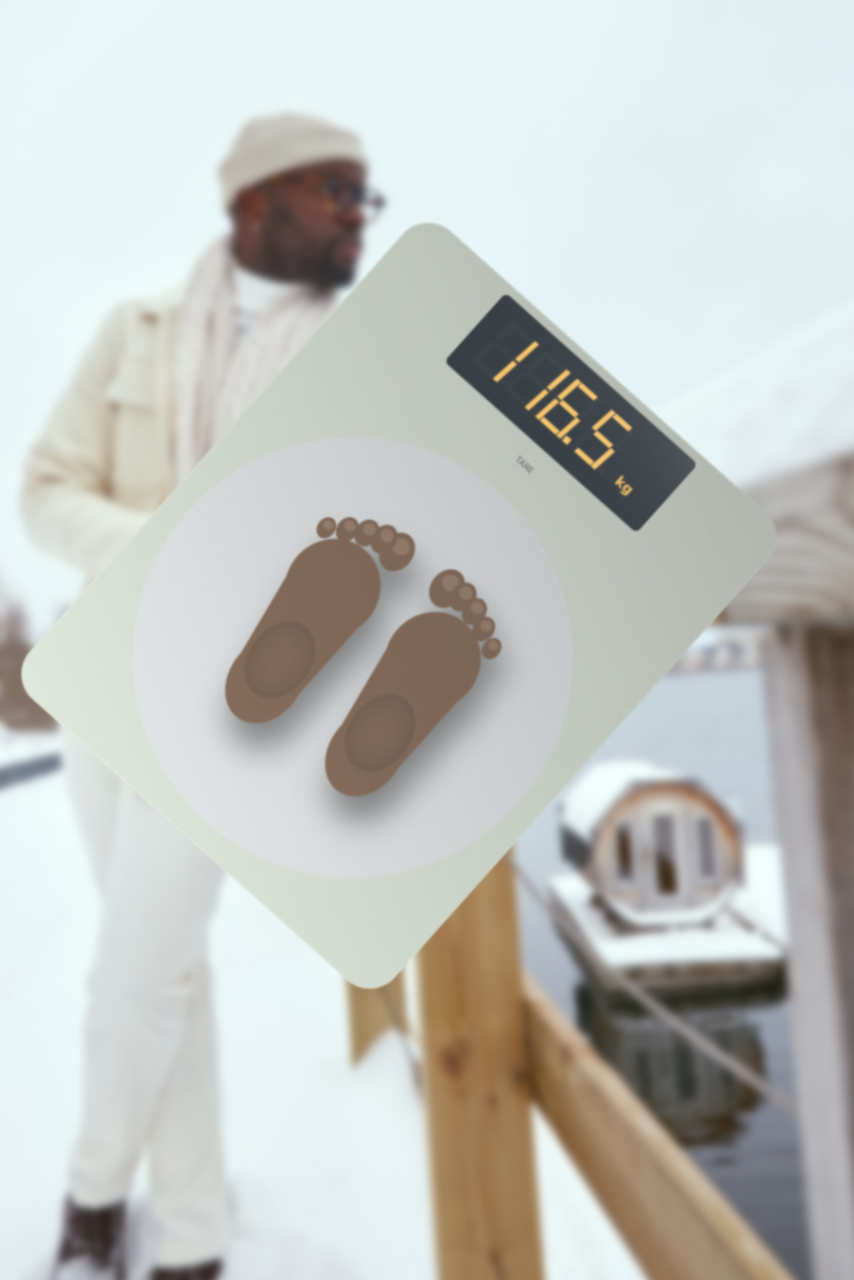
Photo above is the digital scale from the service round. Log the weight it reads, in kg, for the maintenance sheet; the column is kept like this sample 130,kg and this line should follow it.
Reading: 116.5,kg
